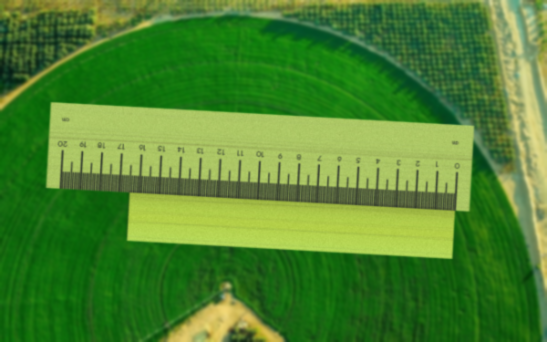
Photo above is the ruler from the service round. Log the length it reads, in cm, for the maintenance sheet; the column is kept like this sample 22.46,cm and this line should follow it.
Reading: 16.5,cm
